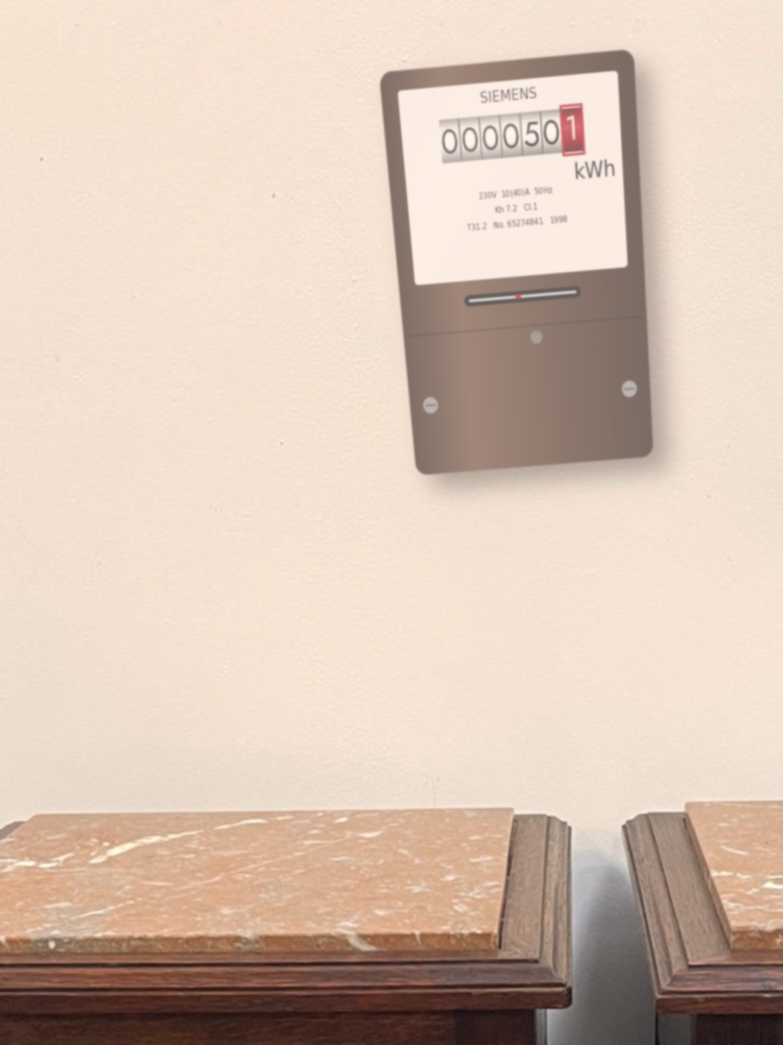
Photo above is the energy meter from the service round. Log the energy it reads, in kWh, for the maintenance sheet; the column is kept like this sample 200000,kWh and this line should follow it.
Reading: 50.1,kWh
